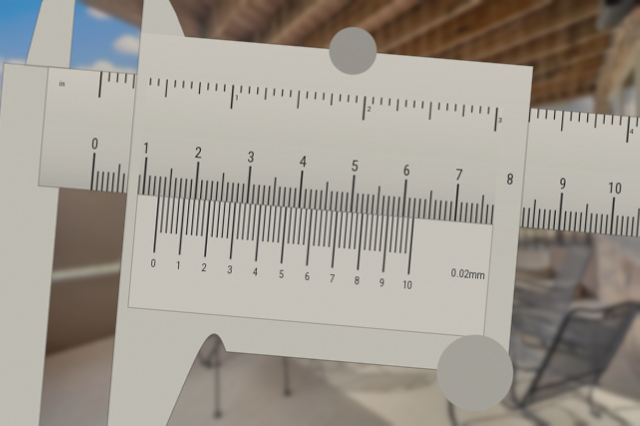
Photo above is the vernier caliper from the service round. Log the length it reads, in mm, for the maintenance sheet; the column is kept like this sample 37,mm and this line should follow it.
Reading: 13.0,mm
